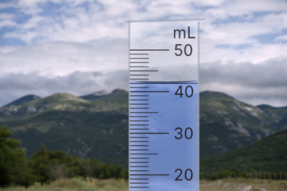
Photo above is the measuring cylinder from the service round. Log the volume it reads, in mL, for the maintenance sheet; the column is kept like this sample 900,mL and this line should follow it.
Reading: 42,mL
